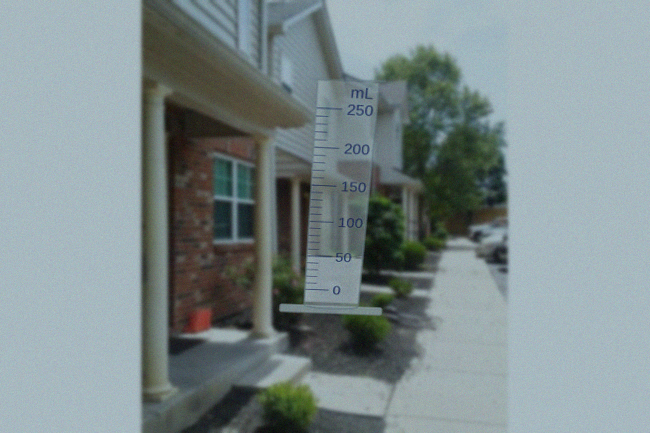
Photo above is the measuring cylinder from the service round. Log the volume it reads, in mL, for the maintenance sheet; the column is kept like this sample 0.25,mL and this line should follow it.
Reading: 50,mL
